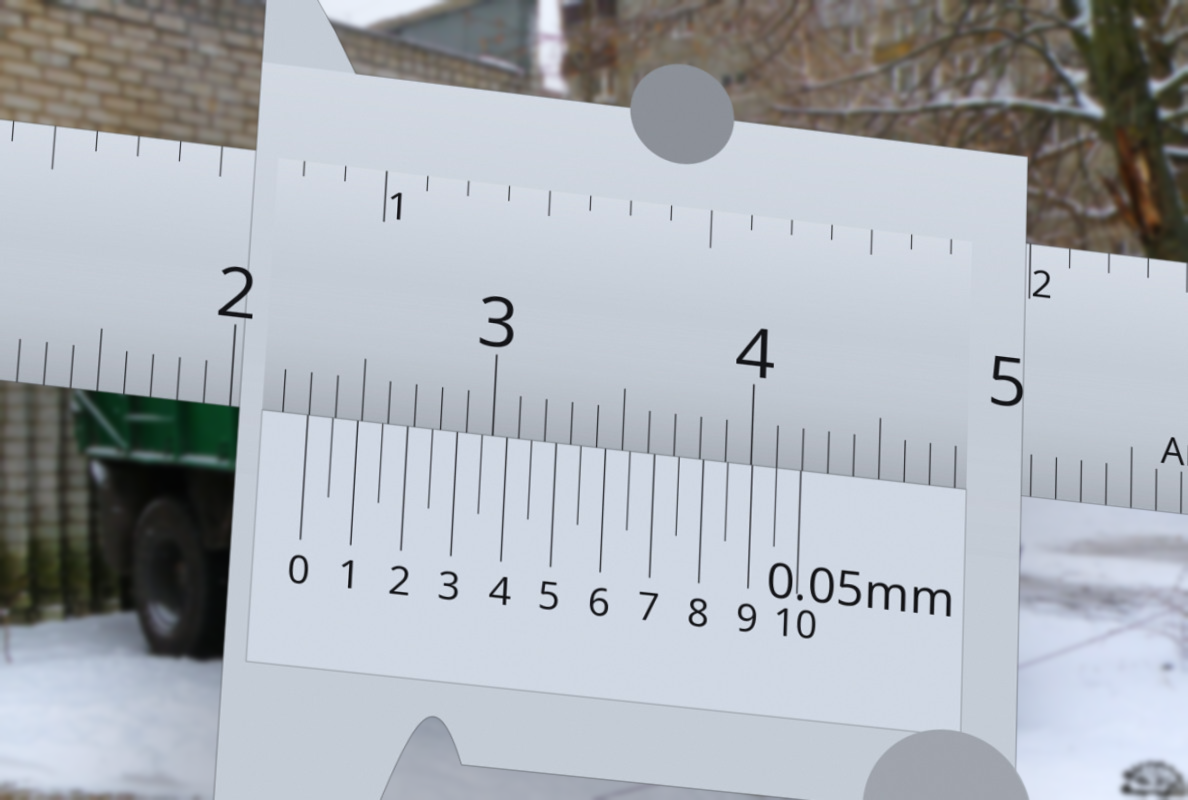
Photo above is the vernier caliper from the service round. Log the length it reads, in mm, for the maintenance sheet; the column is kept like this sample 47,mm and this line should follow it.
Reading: 22.95,mm
